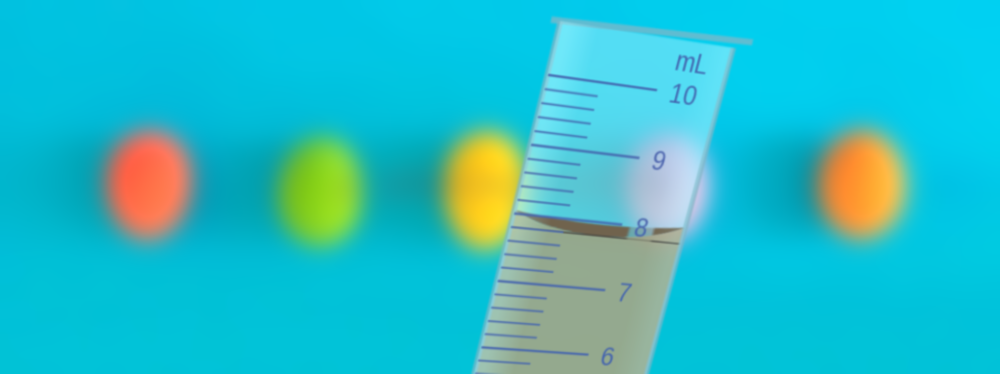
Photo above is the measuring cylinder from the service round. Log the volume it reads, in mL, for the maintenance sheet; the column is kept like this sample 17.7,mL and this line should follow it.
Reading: 7.8,mL
